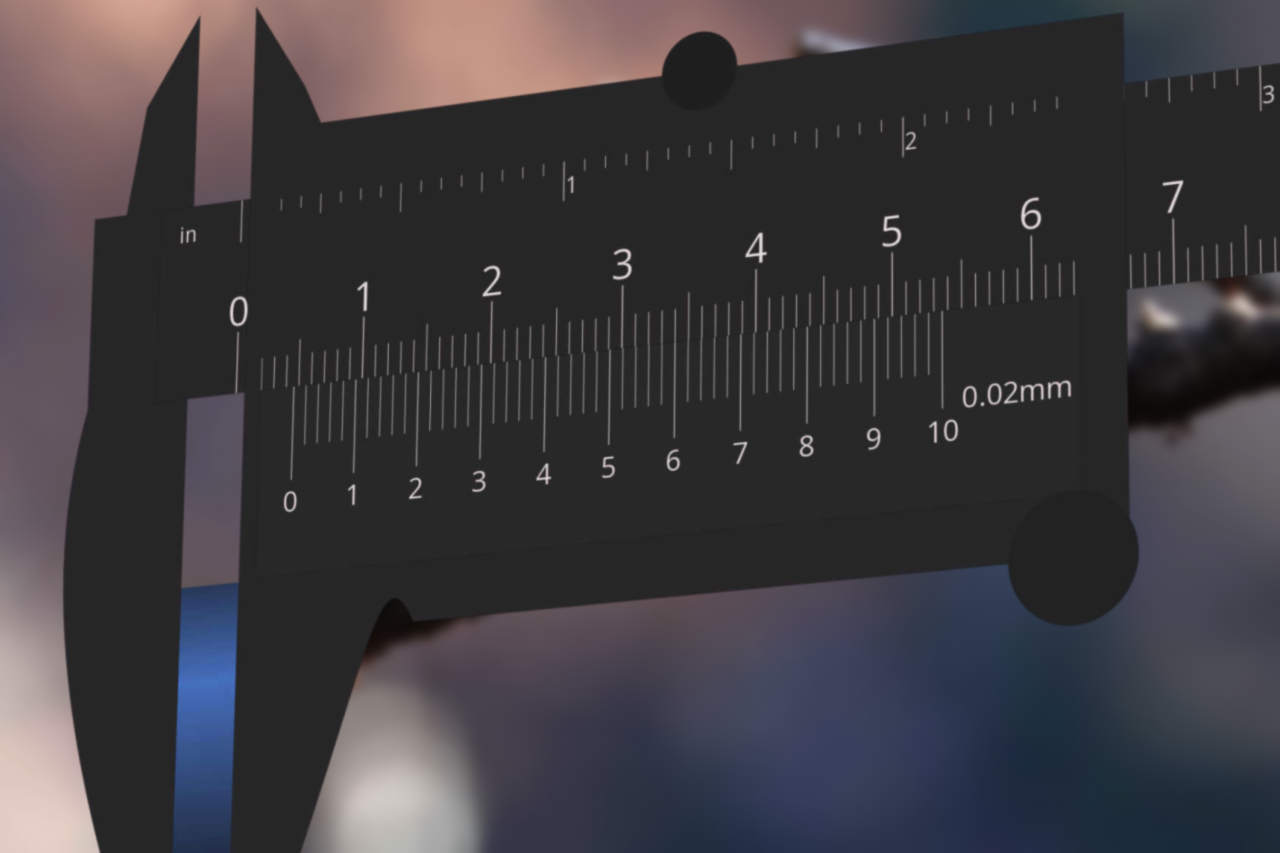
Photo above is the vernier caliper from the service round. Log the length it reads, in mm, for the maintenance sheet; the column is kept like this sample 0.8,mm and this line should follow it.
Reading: 4.6,mm
